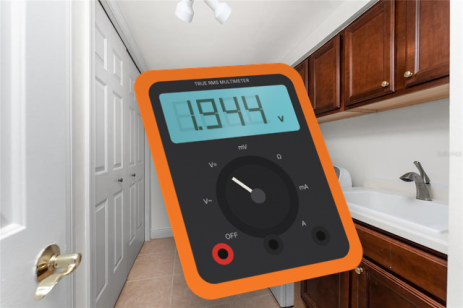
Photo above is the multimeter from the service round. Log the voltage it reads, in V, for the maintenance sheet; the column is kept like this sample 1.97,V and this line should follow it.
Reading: 1.944,V
